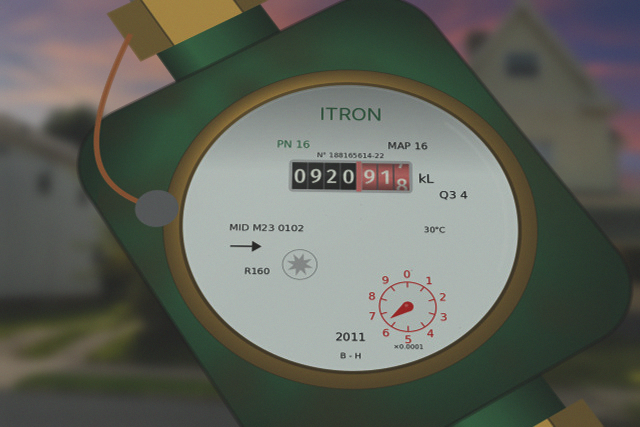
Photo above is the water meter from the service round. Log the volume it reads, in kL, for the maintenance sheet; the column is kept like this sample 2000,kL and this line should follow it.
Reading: 920.9176,kL
